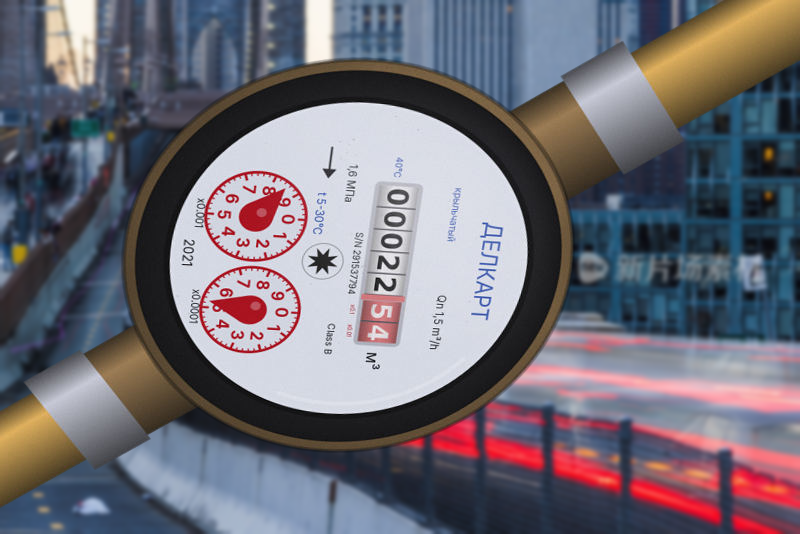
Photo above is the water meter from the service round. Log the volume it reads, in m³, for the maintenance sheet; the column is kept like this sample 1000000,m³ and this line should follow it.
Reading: 22.5485,m³
